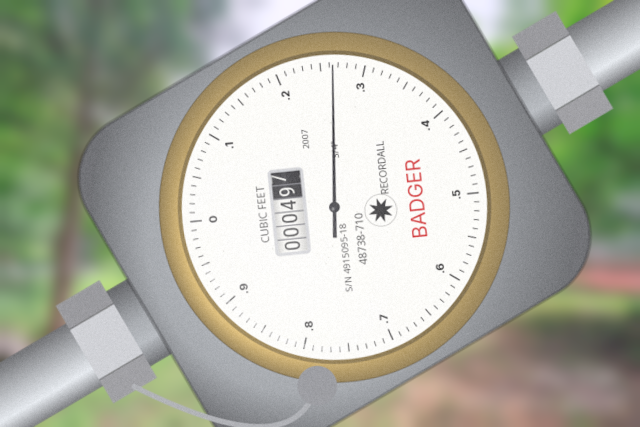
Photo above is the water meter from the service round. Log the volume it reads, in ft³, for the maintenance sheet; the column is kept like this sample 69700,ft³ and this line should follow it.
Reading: 497.26,ft³
